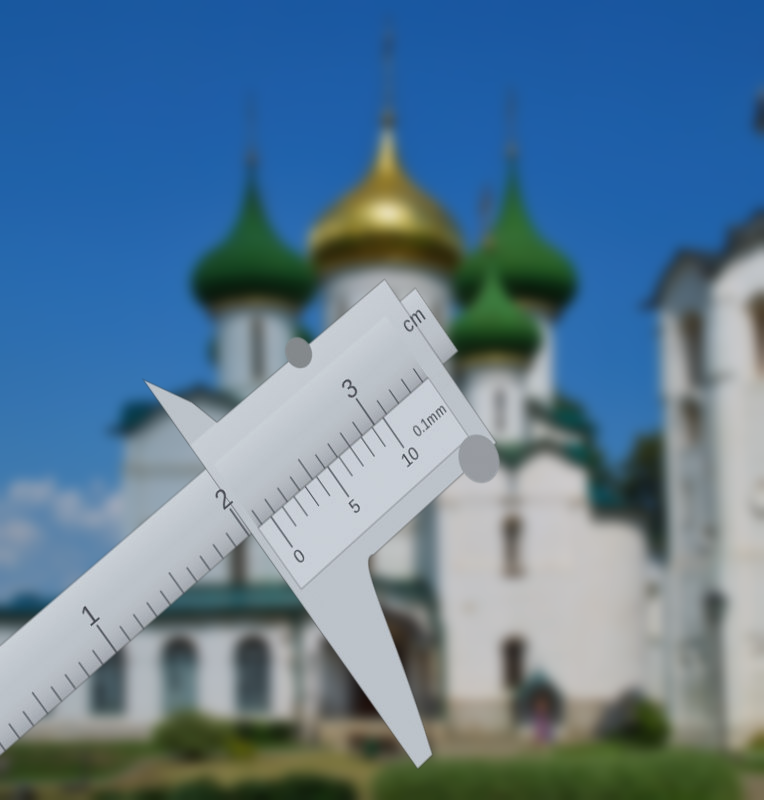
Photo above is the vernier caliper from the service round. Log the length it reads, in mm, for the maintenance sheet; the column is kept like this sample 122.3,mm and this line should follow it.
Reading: 21.7,mm
